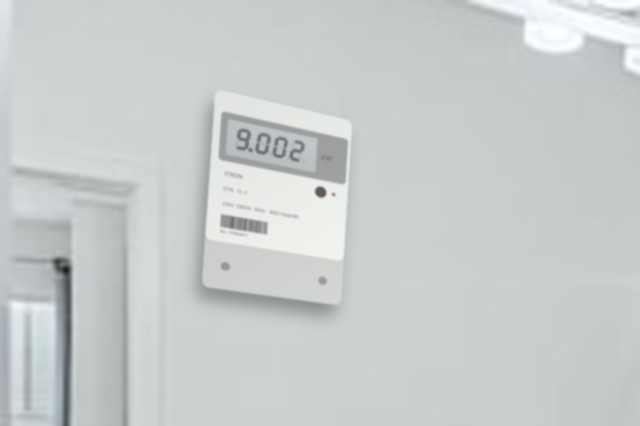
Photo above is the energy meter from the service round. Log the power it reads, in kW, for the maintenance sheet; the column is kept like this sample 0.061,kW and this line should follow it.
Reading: 9.002,kW
